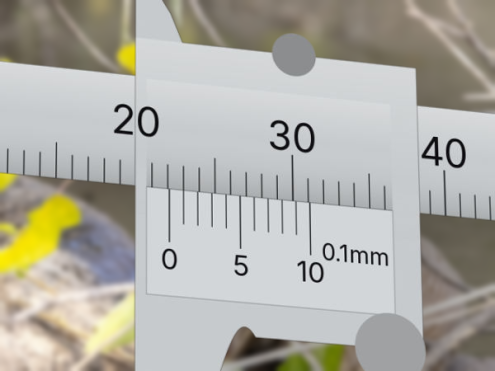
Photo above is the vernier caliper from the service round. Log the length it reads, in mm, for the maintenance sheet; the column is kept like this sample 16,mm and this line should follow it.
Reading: 22.1,mm
